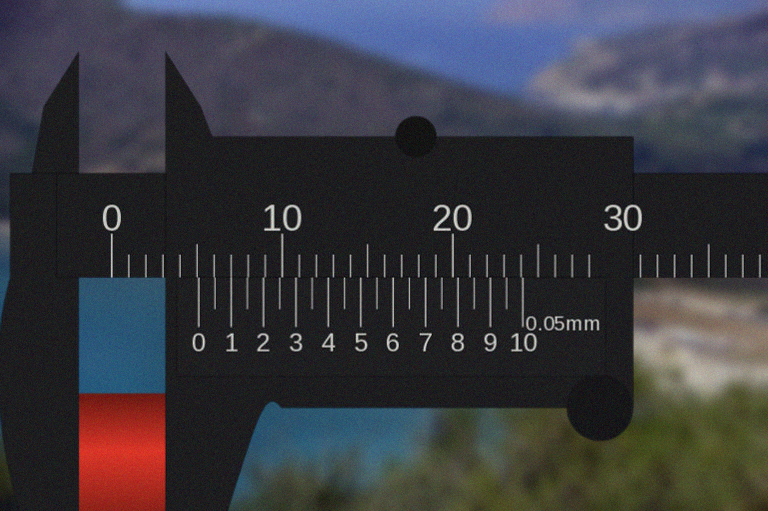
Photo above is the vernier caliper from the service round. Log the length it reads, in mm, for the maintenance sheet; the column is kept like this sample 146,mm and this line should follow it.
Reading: 5.1,mm
